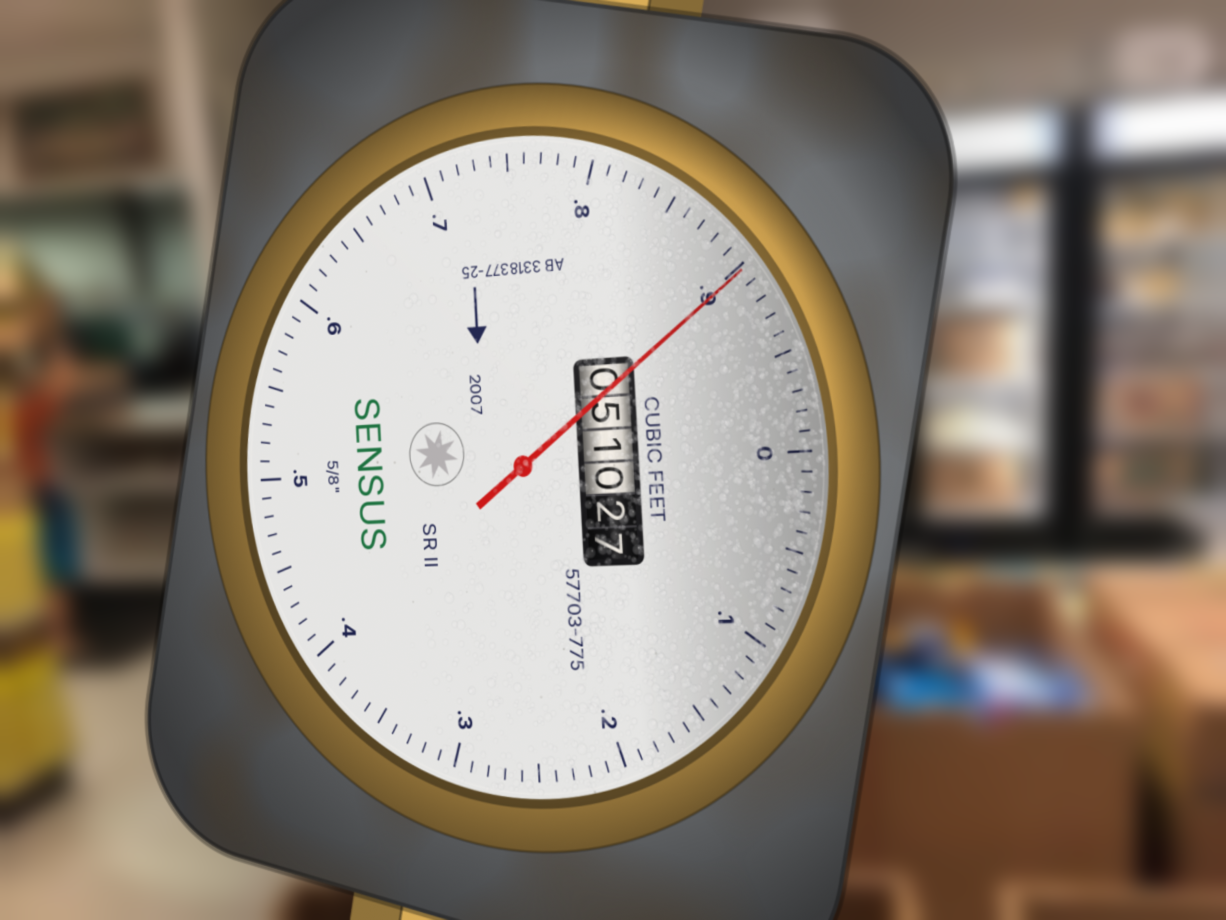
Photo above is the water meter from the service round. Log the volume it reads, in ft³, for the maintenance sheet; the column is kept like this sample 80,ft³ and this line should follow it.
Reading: 51026.90,ft³
